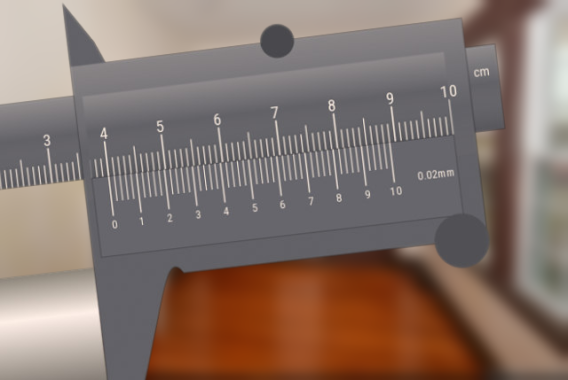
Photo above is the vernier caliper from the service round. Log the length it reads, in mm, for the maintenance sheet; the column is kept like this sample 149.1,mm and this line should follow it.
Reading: 40.0,mm
